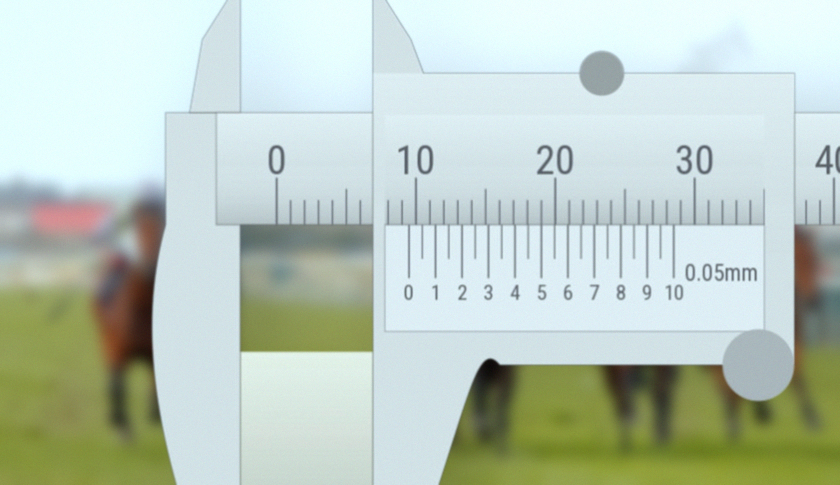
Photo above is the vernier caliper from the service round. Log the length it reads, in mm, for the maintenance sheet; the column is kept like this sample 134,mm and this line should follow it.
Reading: 9.5,mm
